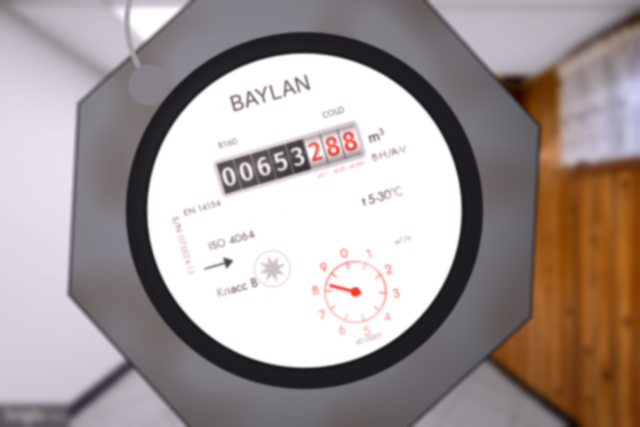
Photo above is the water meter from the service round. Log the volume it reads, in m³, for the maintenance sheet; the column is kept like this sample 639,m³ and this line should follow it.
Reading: 653.2888,m³
